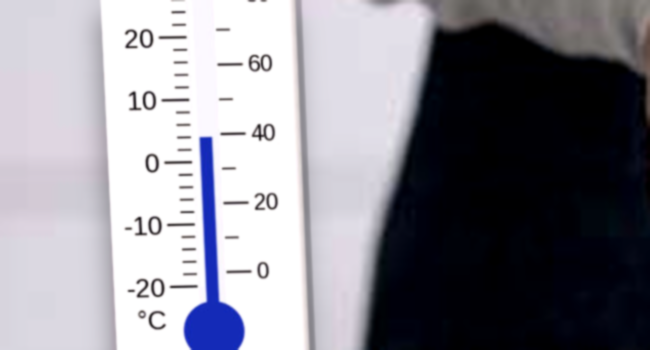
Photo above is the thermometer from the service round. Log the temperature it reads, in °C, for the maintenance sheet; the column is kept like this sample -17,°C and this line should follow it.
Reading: 4,°C
